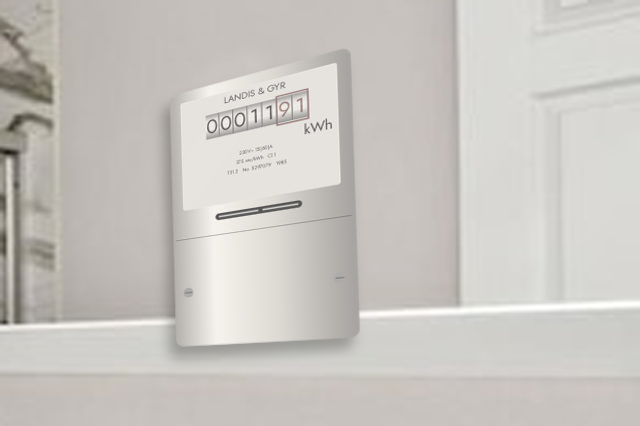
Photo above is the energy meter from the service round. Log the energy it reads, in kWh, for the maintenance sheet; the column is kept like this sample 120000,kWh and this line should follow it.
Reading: 11.91,kWh
